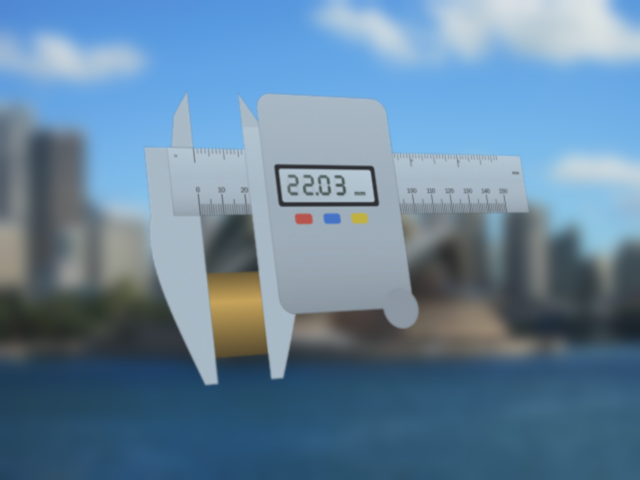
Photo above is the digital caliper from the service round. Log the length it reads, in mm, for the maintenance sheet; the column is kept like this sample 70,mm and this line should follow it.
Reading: 22.03,mm
